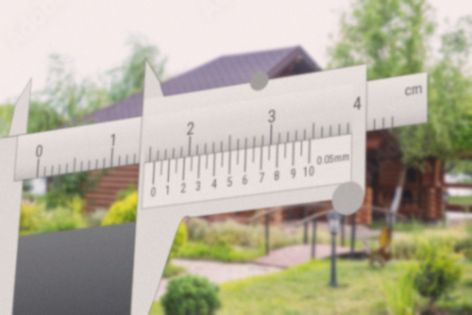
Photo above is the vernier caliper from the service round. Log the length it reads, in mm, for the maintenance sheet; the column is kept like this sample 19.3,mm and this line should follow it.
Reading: 15.6,mm
